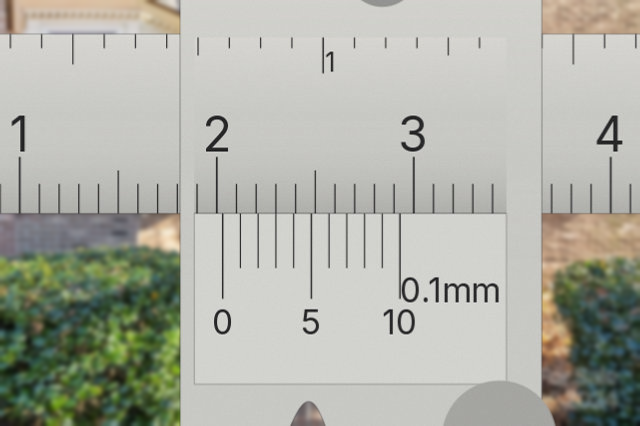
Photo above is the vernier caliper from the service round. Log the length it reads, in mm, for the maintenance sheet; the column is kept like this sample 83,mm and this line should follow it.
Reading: 20.3,mm
